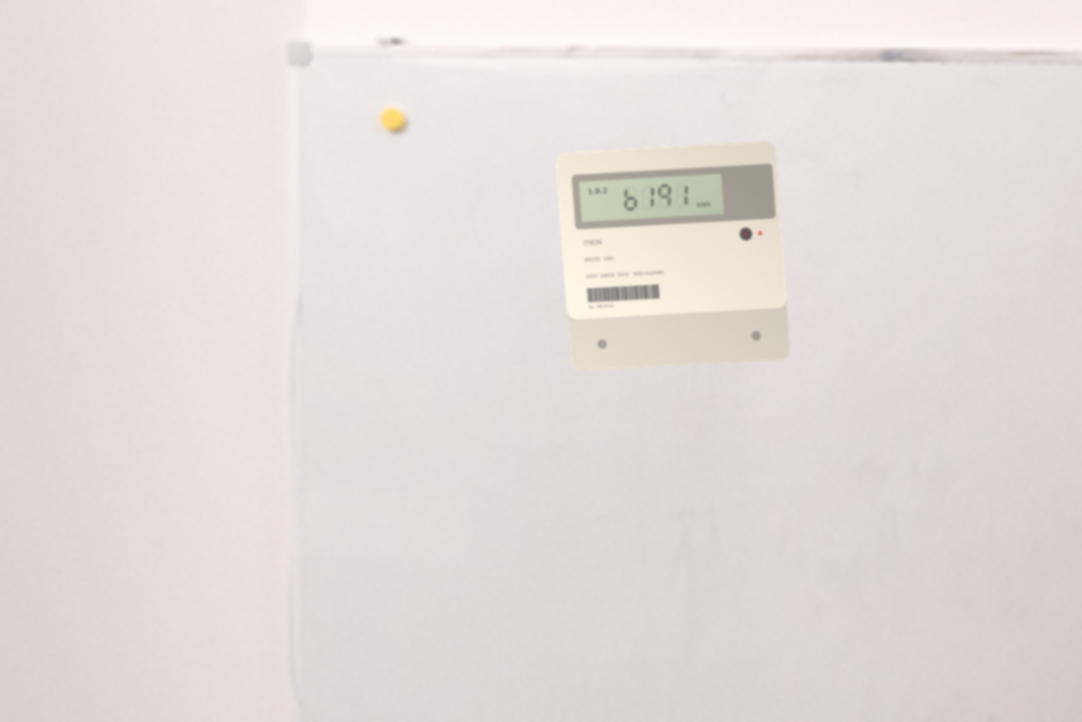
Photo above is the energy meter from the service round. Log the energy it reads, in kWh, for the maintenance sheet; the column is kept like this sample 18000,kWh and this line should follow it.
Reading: 6191,kWh
